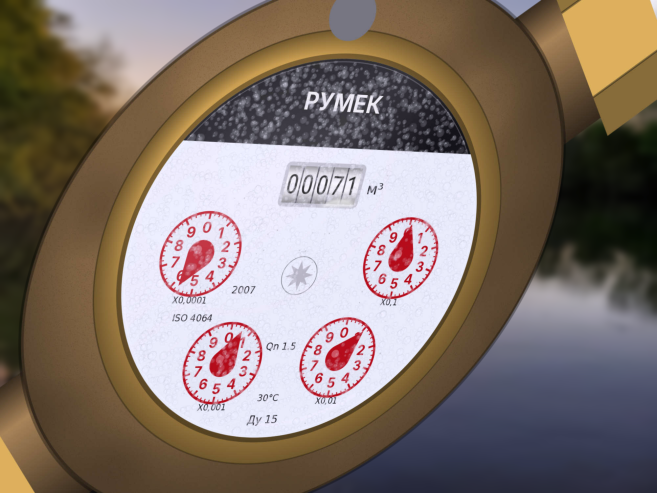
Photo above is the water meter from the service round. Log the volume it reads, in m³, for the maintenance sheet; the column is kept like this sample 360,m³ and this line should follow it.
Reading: 71.0105,m³
